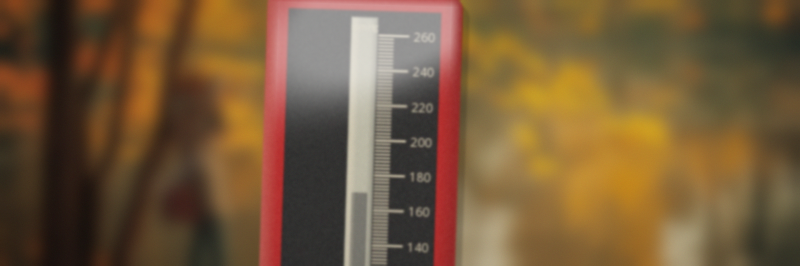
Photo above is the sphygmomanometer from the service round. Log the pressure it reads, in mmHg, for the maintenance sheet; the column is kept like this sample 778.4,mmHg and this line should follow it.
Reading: 170,mmHg
